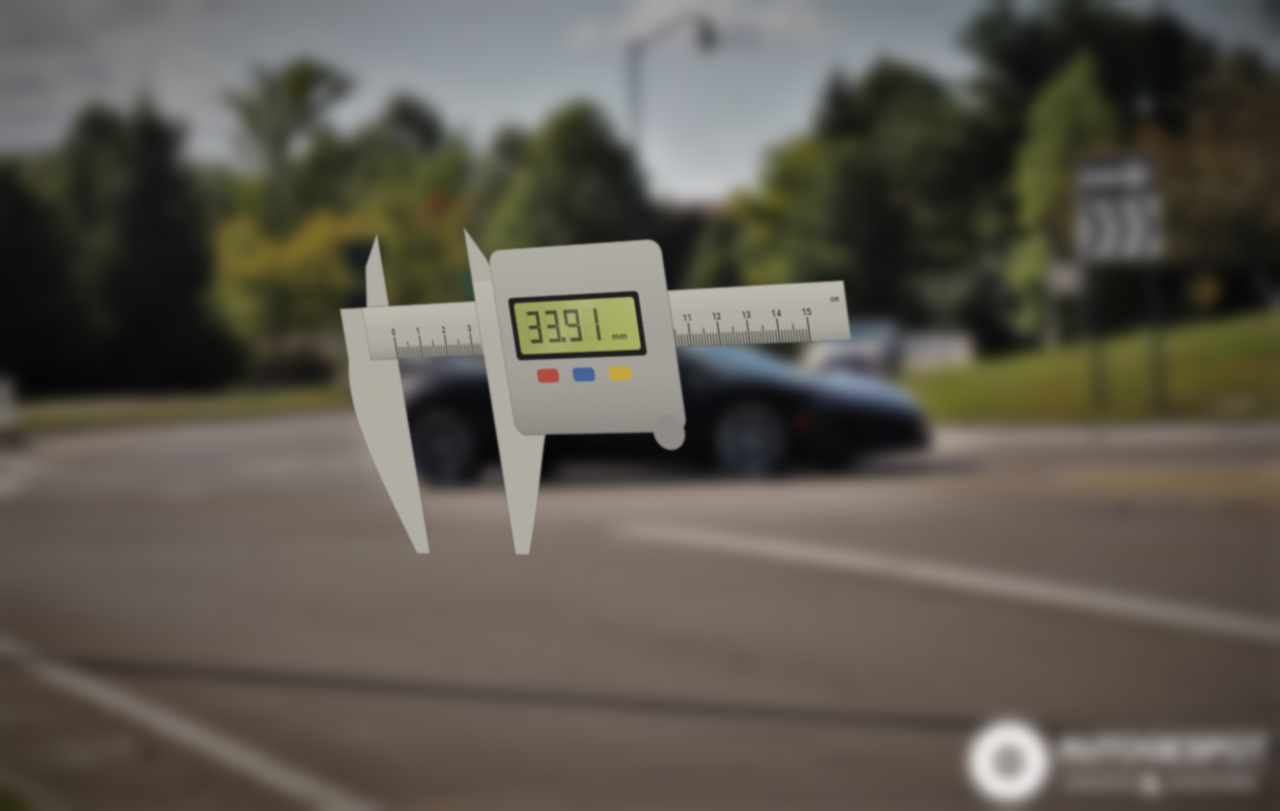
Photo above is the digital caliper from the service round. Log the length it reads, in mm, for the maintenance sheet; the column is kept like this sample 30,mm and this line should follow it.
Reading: 33.91,mm
